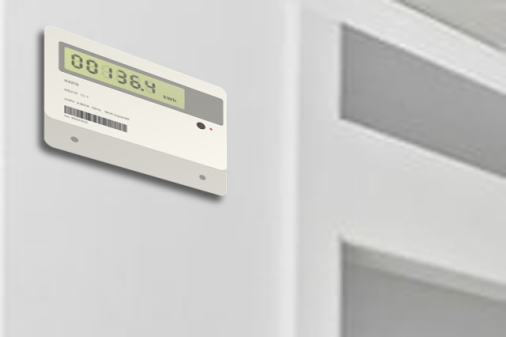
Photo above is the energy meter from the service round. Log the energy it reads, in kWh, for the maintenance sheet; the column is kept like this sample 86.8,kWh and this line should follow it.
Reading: 136.4,kWh
